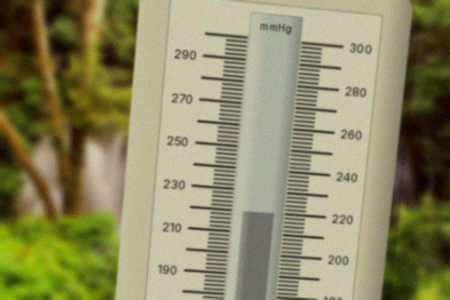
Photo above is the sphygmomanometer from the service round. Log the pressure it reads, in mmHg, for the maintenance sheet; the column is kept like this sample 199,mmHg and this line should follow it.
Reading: 220,mmHg
